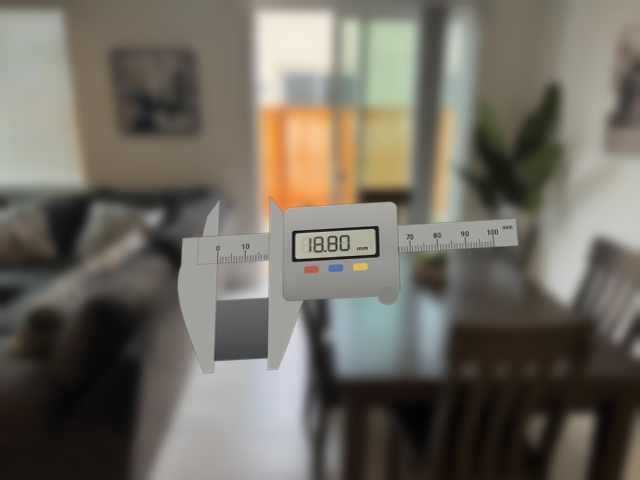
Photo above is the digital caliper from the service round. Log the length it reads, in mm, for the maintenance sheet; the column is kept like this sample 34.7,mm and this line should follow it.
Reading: 18.80,mm
